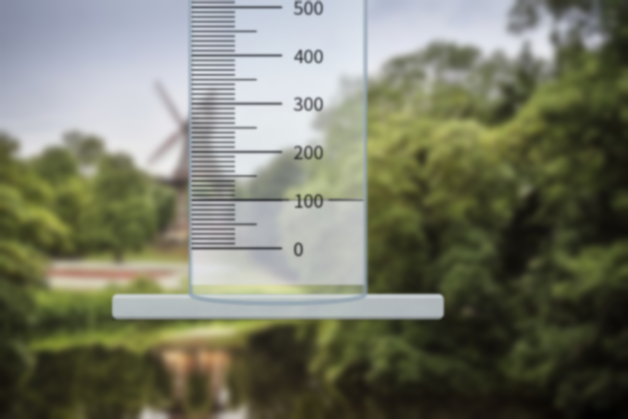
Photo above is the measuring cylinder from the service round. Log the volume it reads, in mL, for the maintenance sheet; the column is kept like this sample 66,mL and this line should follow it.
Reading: 100,mL
